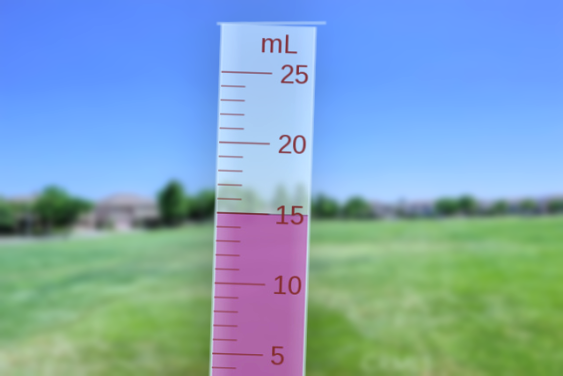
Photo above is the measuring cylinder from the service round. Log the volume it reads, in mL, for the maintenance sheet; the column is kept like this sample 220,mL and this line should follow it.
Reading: 15,mL
